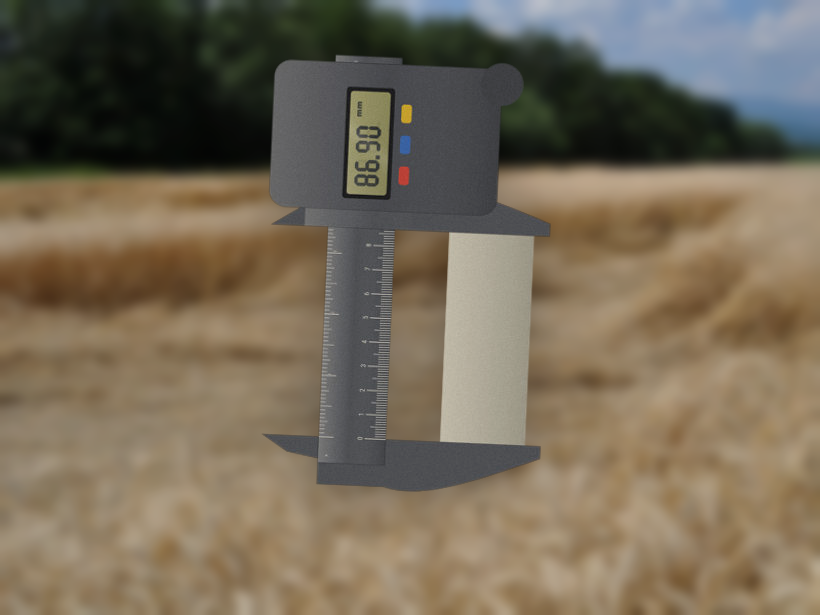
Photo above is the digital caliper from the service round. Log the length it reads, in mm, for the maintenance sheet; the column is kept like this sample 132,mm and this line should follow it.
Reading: 86.90,mm
